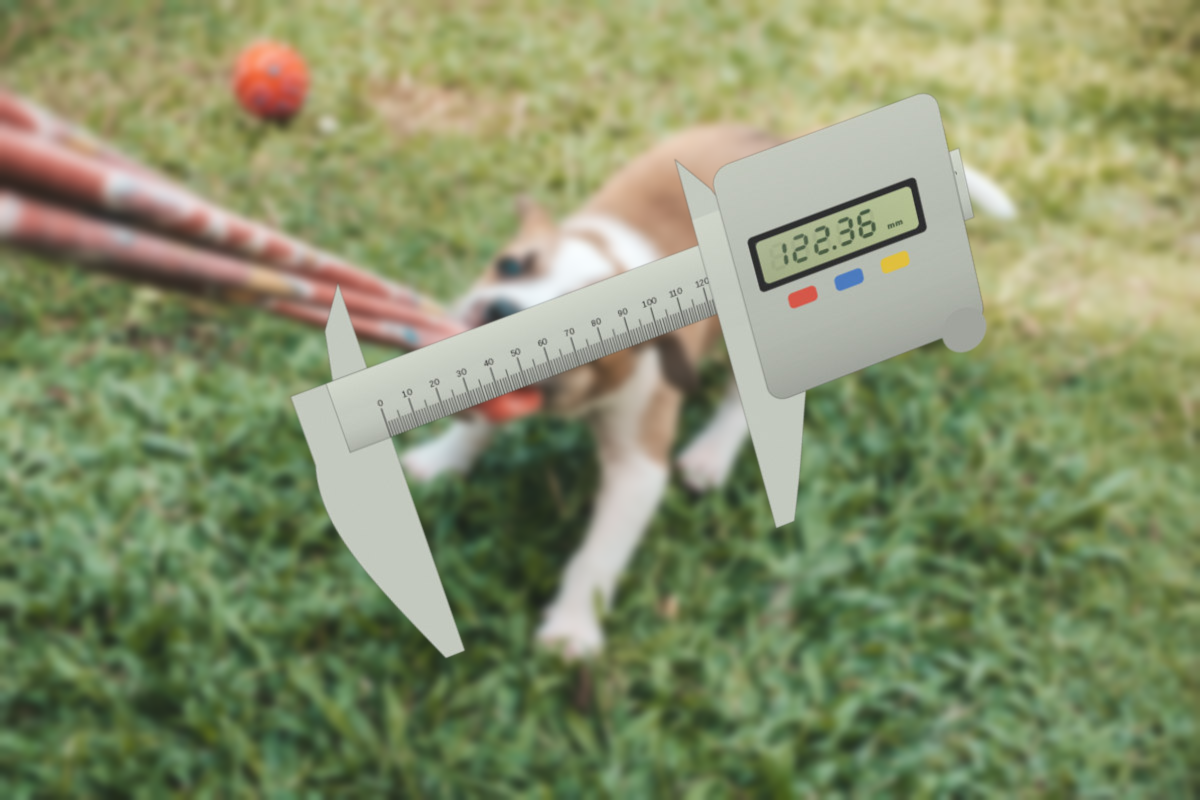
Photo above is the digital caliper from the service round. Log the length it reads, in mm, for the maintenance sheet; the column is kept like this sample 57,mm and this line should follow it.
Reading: 122.36,mm
